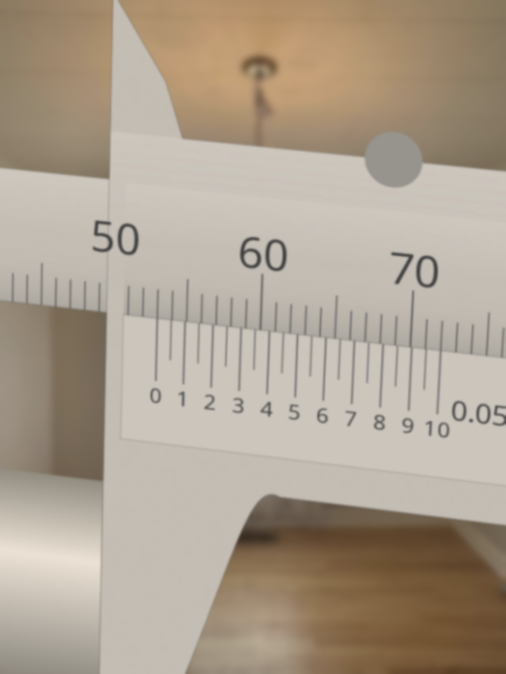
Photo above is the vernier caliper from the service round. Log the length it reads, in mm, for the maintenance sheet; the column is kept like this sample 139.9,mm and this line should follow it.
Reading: 53.0,mm
